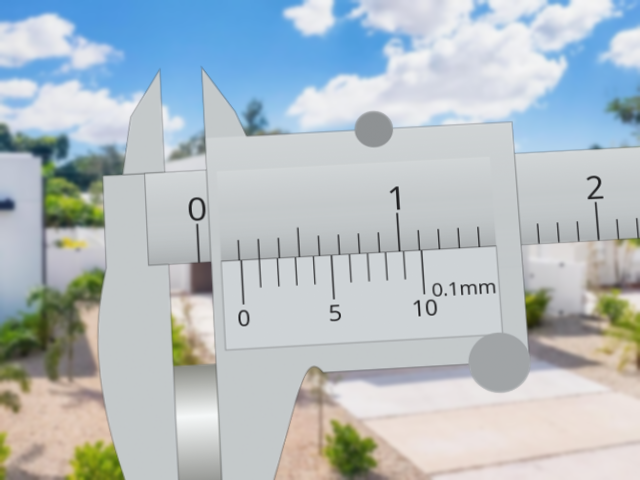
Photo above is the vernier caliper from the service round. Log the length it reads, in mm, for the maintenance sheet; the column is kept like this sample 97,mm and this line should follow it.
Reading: 2.1,mm
